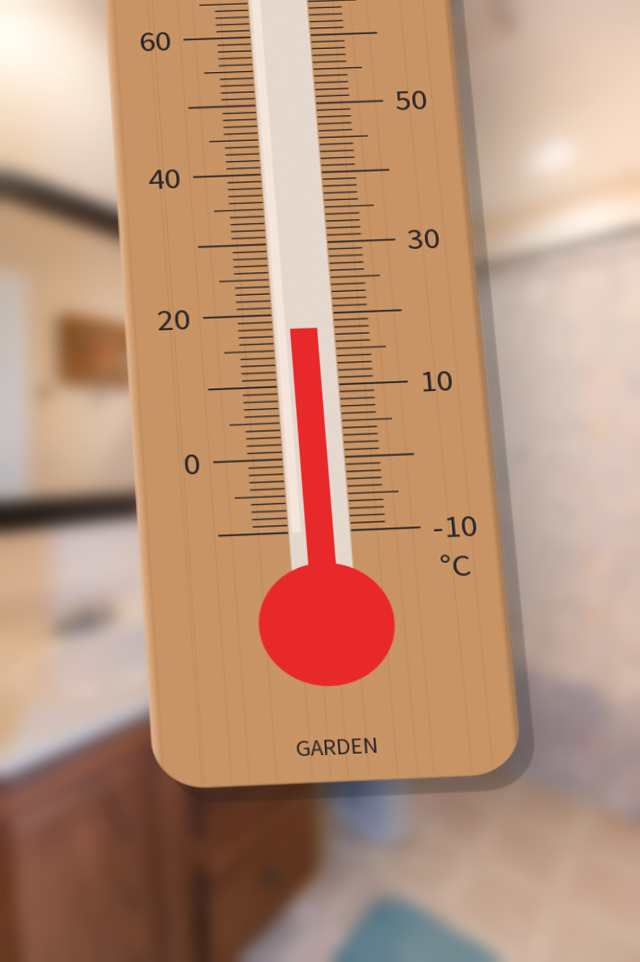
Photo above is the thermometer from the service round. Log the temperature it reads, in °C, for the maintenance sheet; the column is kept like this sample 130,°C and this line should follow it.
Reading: 18,°C
